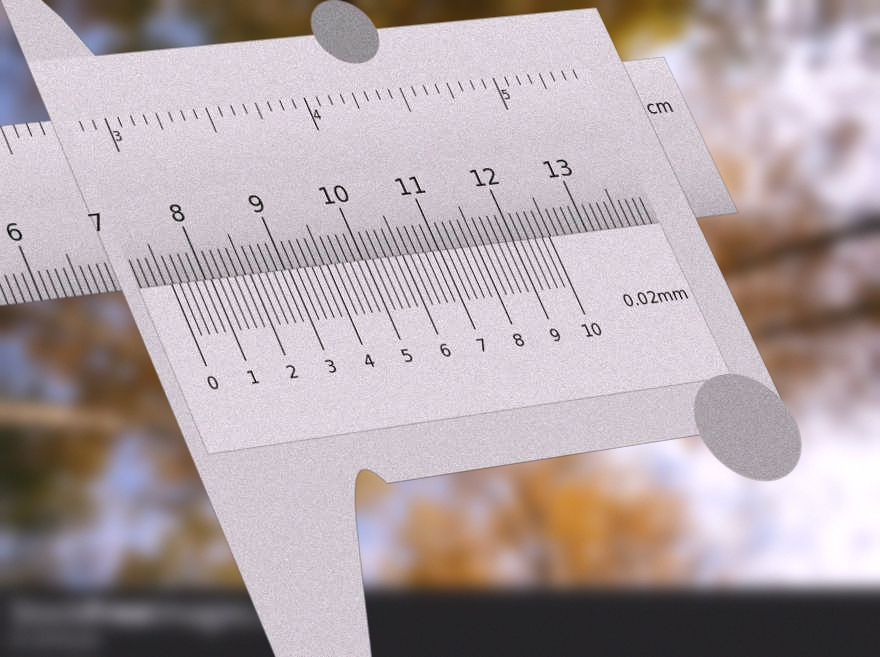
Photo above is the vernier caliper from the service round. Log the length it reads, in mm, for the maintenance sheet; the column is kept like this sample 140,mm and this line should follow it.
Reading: 75.8,mm
